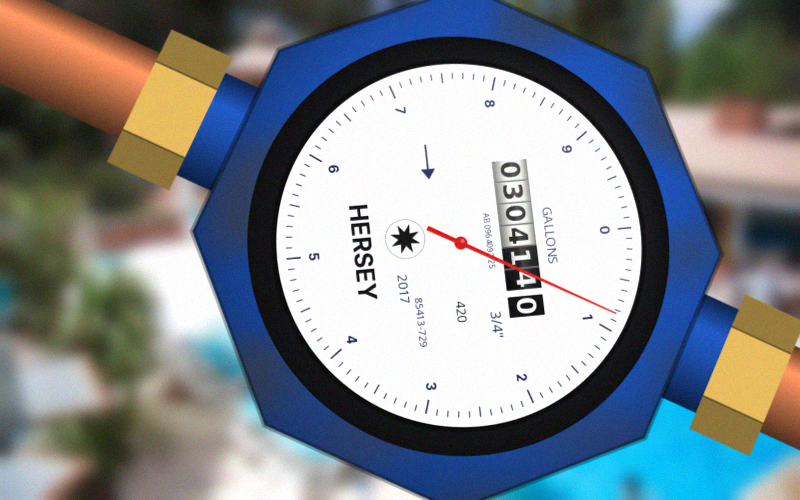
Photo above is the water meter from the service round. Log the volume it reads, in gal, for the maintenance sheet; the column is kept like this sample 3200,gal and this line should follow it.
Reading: 304140.8,gal
